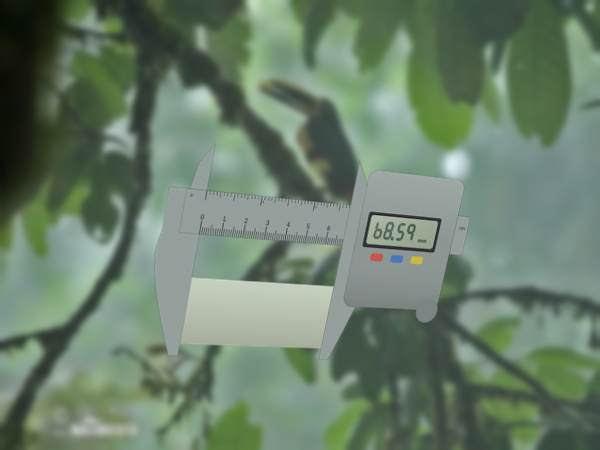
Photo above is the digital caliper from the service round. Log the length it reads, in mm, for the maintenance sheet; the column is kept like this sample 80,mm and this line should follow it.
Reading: 68.59,mm
